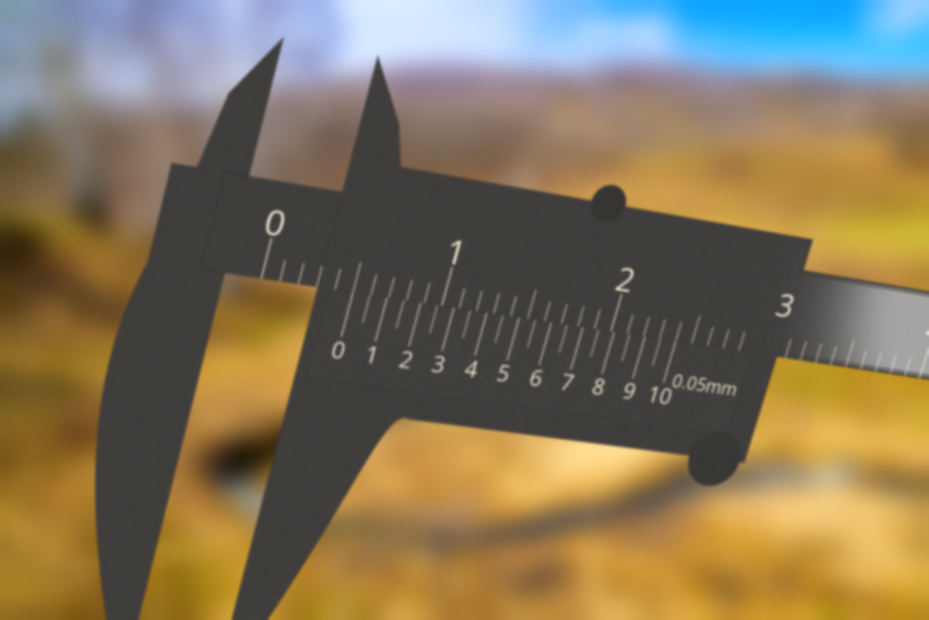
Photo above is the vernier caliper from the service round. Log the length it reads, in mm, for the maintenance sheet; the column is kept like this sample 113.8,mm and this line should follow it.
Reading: 5.0,mm
